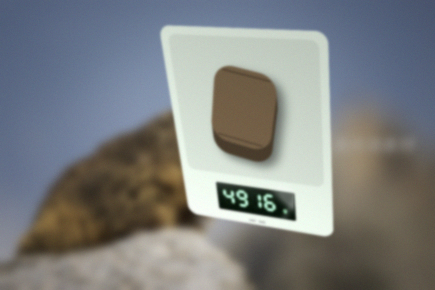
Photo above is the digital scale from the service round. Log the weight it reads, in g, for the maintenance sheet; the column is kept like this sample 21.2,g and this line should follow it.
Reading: 4916,g
